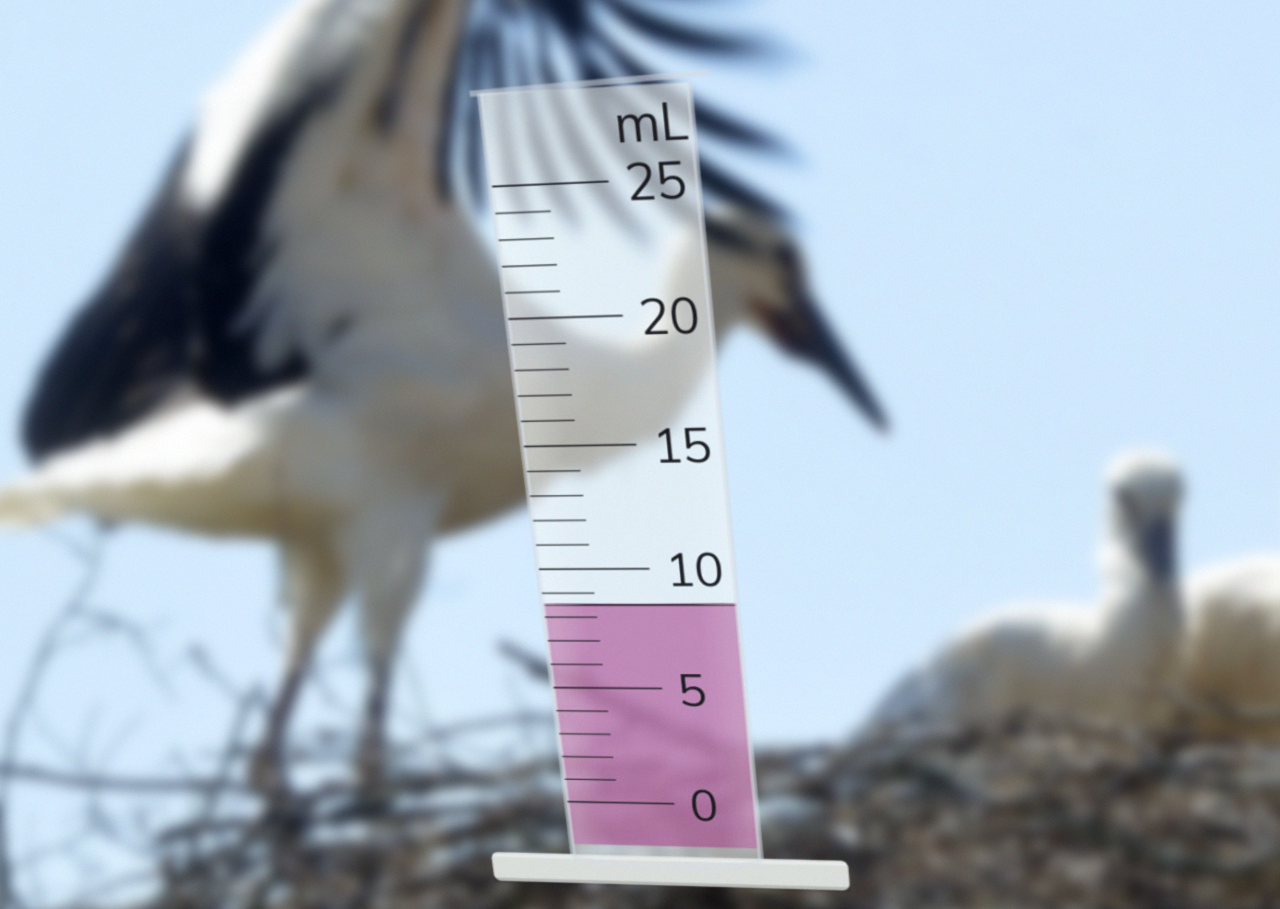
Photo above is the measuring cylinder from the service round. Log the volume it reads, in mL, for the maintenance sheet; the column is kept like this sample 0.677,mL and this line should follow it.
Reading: 8.5,mL
